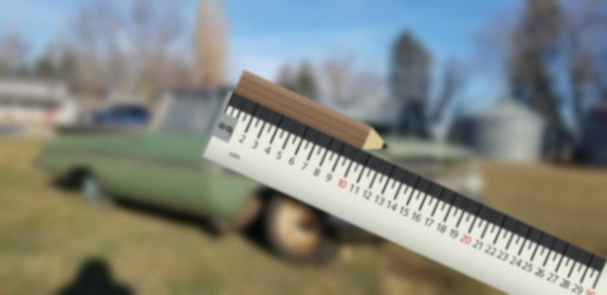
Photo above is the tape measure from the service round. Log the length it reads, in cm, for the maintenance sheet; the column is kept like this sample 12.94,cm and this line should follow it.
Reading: 12,cm
